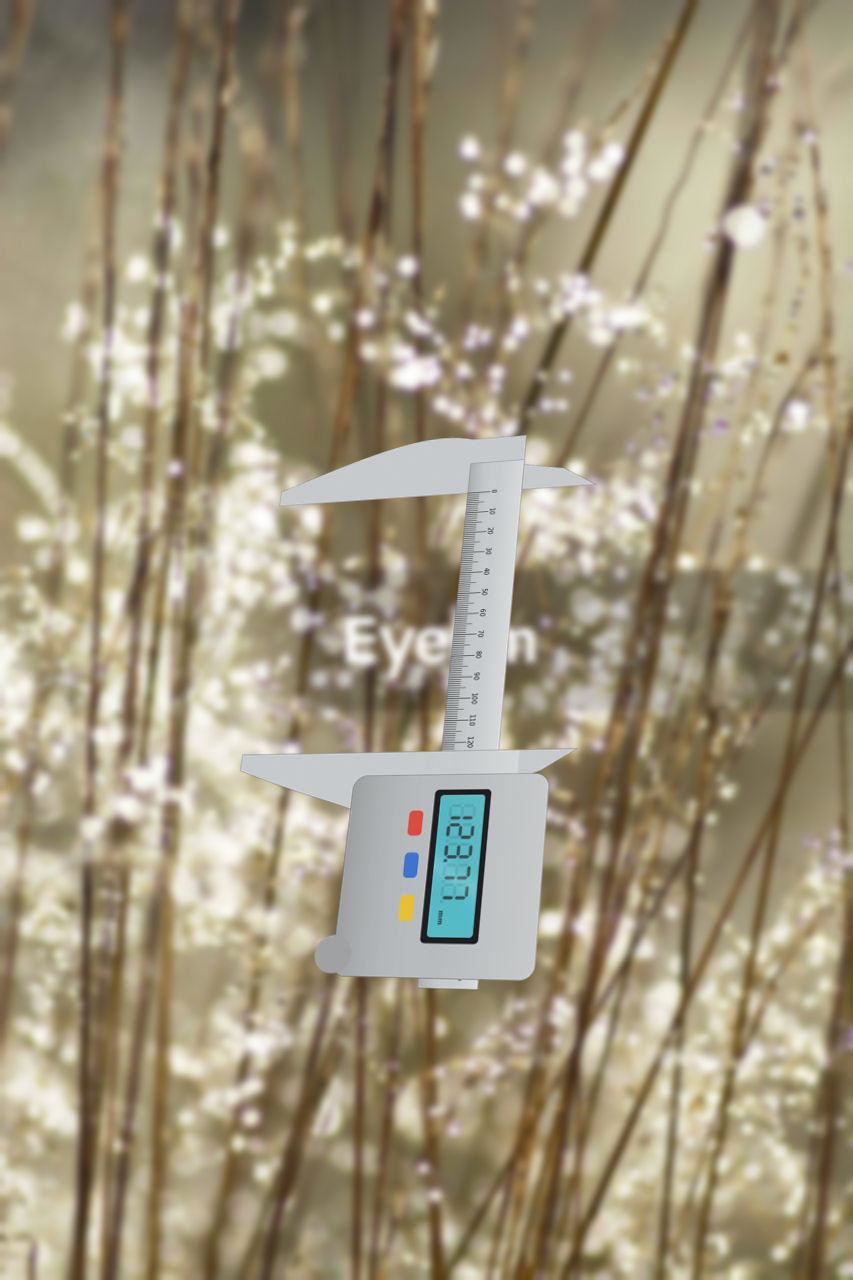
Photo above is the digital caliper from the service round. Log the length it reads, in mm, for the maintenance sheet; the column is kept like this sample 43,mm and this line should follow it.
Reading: 123.77,mm
